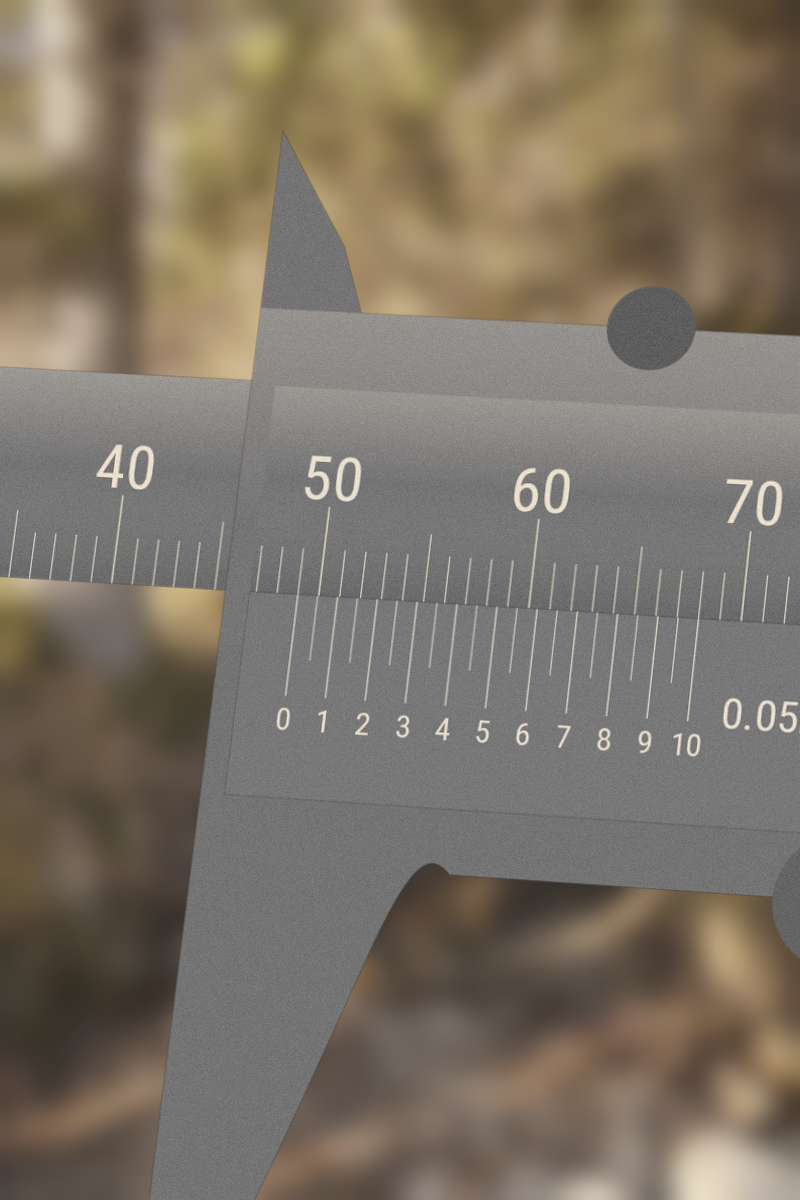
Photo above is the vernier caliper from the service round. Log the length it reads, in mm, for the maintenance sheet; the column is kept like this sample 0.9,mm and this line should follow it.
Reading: 49.0,mm
